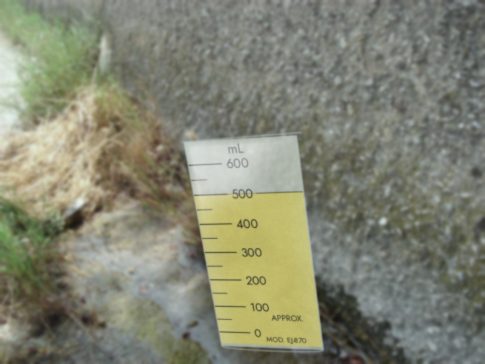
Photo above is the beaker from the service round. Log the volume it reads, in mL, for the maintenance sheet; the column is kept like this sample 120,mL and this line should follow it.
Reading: 500,mL
